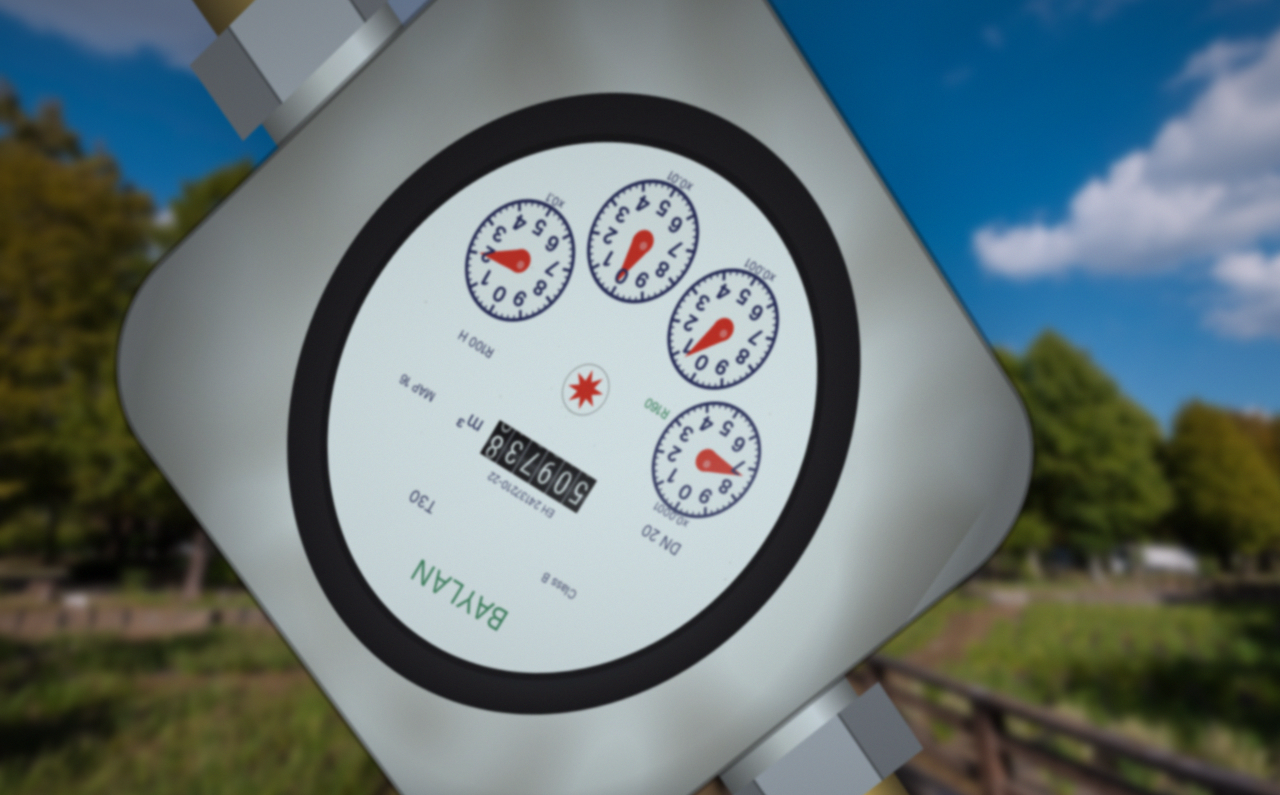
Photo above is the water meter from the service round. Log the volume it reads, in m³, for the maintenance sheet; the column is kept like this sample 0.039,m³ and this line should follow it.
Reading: 509738.2007,m³
